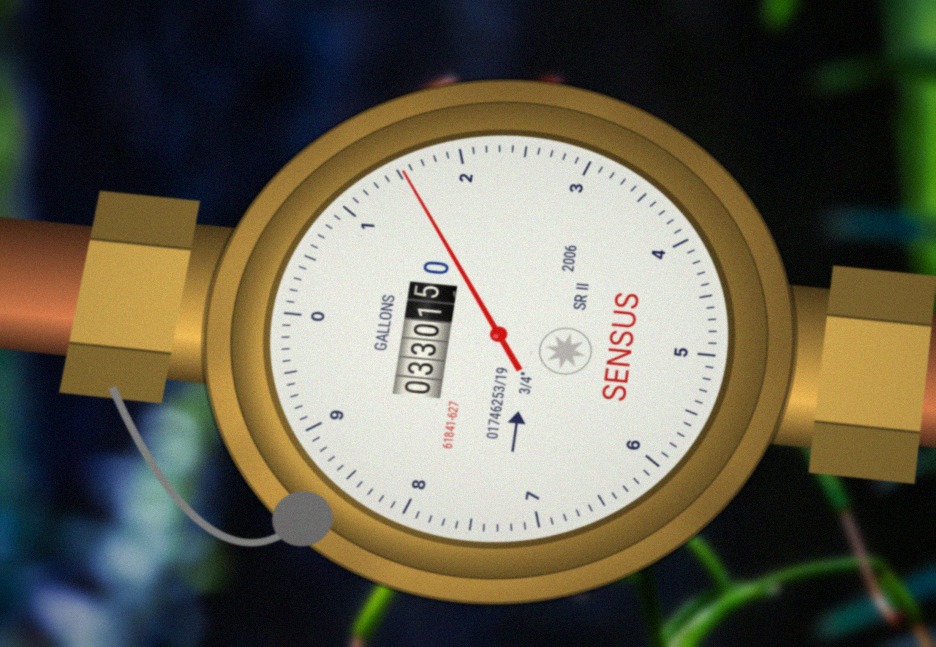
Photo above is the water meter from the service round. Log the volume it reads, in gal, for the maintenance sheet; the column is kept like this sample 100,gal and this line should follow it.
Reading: 330151.5,gal
